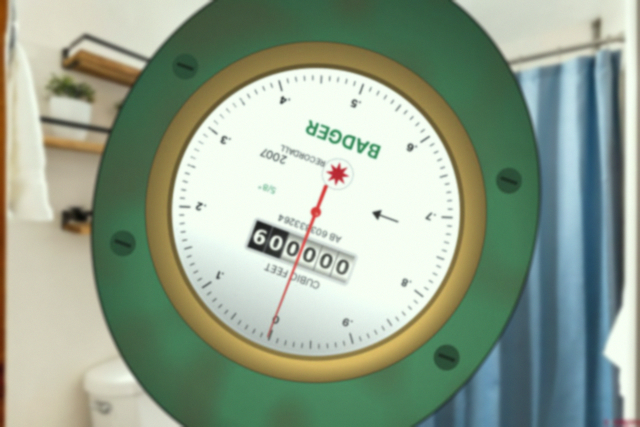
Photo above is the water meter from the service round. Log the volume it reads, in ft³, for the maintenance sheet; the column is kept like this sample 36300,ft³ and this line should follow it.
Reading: 9.00,ft³
